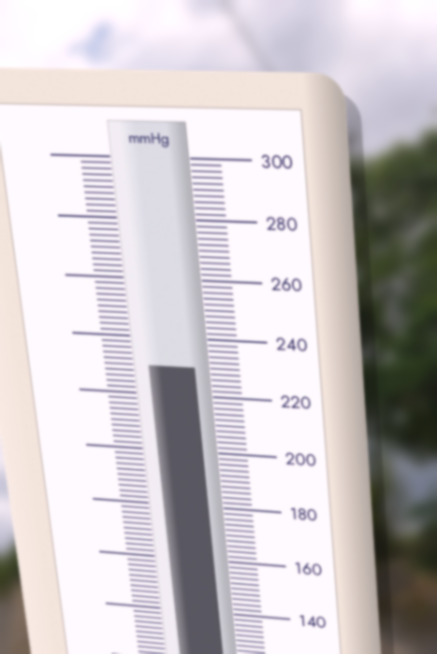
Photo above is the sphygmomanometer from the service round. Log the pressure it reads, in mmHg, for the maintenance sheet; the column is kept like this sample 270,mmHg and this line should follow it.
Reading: 230,mmHg
